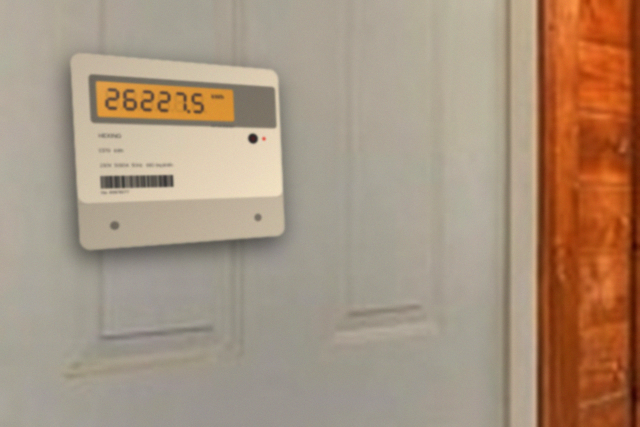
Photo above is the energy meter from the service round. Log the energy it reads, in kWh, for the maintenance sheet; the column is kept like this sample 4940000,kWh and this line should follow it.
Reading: 26227.5,kWh
